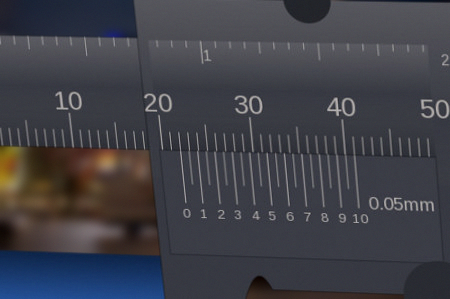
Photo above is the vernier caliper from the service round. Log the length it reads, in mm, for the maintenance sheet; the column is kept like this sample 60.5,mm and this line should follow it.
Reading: 22.0,mm
